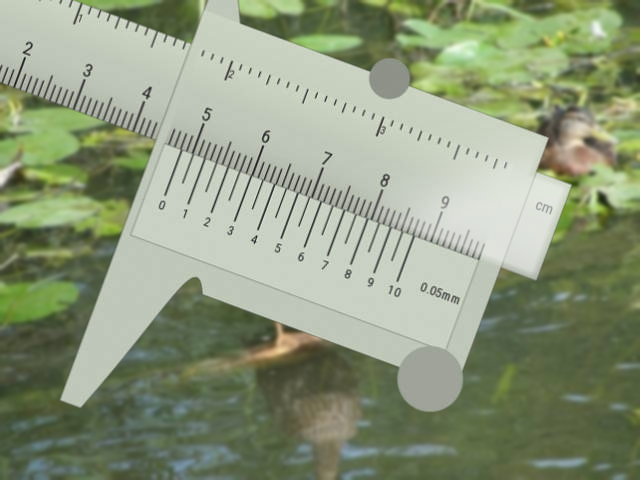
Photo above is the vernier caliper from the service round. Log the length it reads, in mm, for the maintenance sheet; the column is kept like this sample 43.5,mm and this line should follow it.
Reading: 48.2,mm
